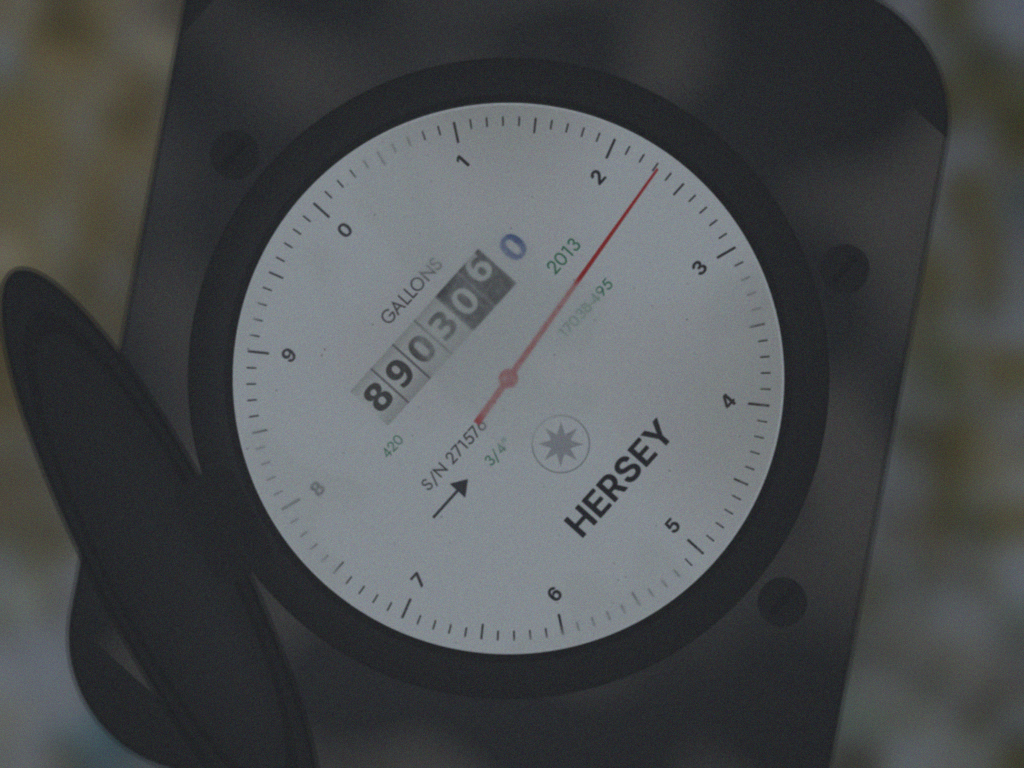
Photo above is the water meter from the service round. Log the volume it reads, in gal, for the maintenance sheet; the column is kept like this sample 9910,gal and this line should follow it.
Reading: 8903062.3,gal
